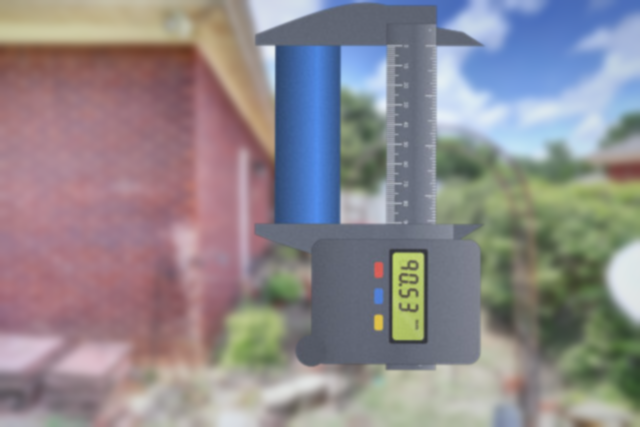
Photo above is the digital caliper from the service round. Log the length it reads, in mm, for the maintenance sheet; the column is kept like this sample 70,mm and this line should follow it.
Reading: 90.53,mm
